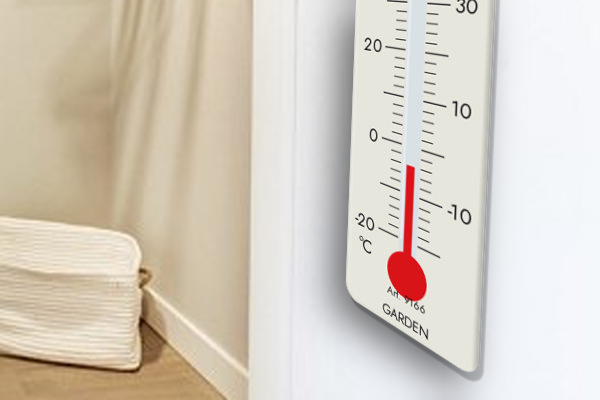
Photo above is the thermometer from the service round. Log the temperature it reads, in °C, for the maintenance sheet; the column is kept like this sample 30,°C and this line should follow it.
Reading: -4,°C
